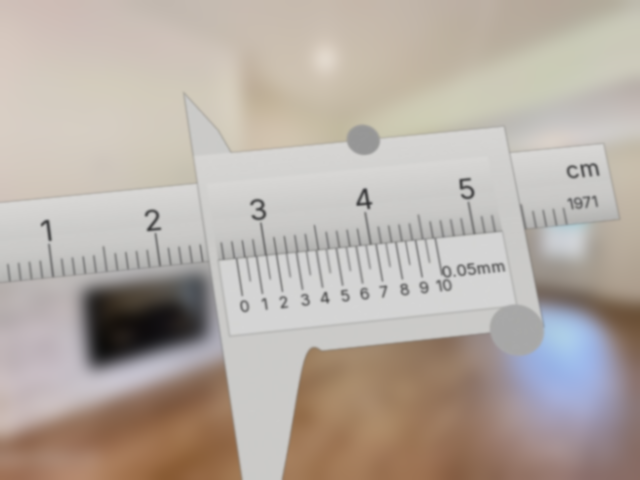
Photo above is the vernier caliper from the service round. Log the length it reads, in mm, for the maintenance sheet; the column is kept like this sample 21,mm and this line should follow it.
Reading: 27.2,mm
